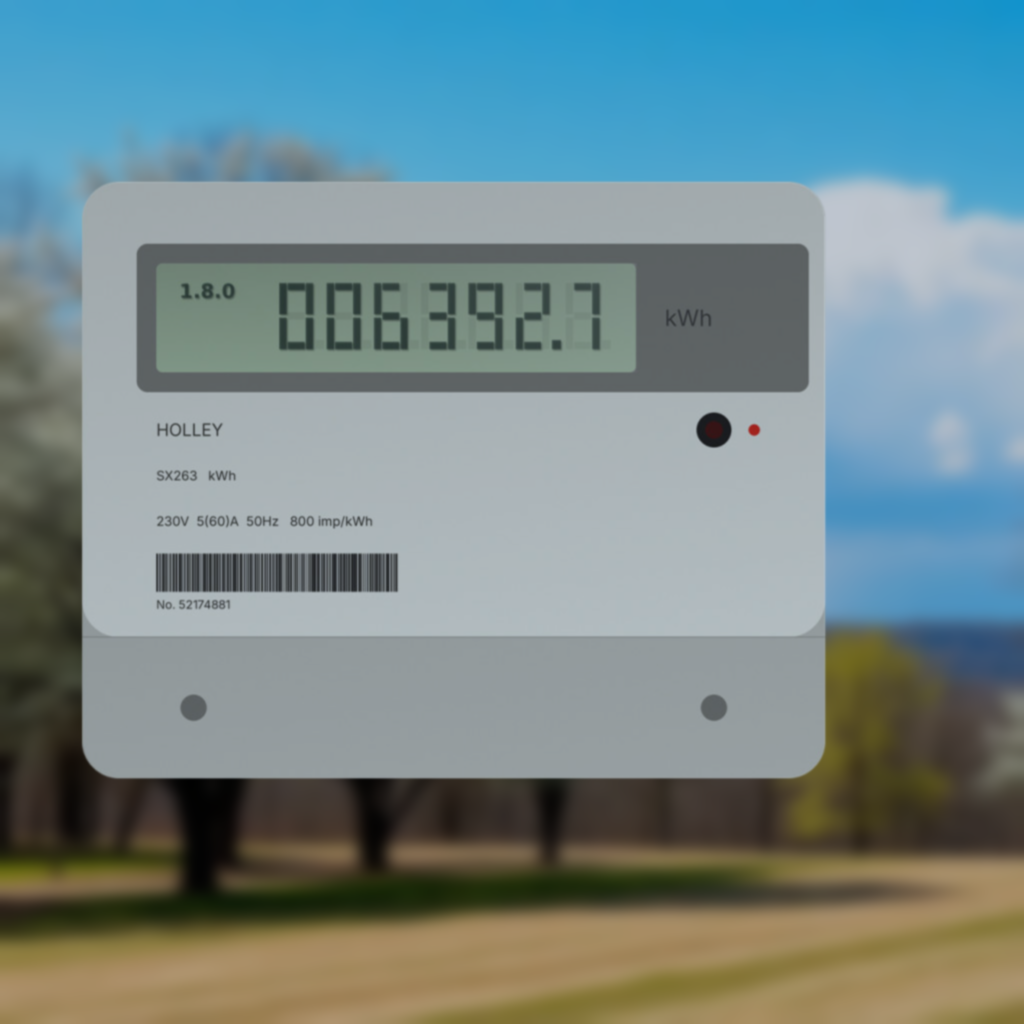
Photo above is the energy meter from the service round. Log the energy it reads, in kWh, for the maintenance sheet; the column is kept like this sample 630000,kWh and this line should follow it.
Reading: 6392.7,kWh
